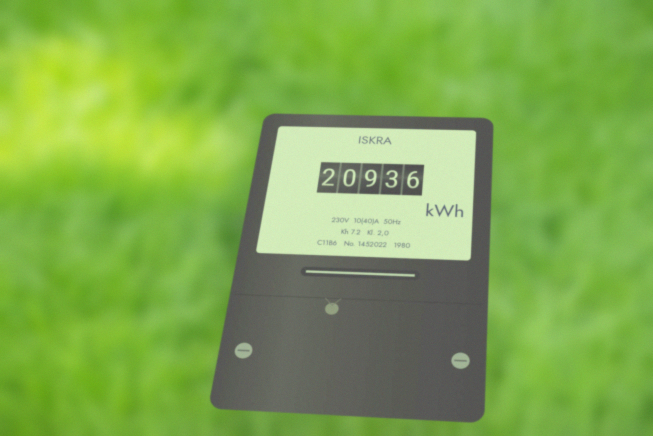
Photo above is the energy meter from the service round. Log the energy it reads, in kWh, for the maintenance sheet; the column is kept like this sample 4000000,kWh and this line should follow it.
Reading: 20936,kWh
